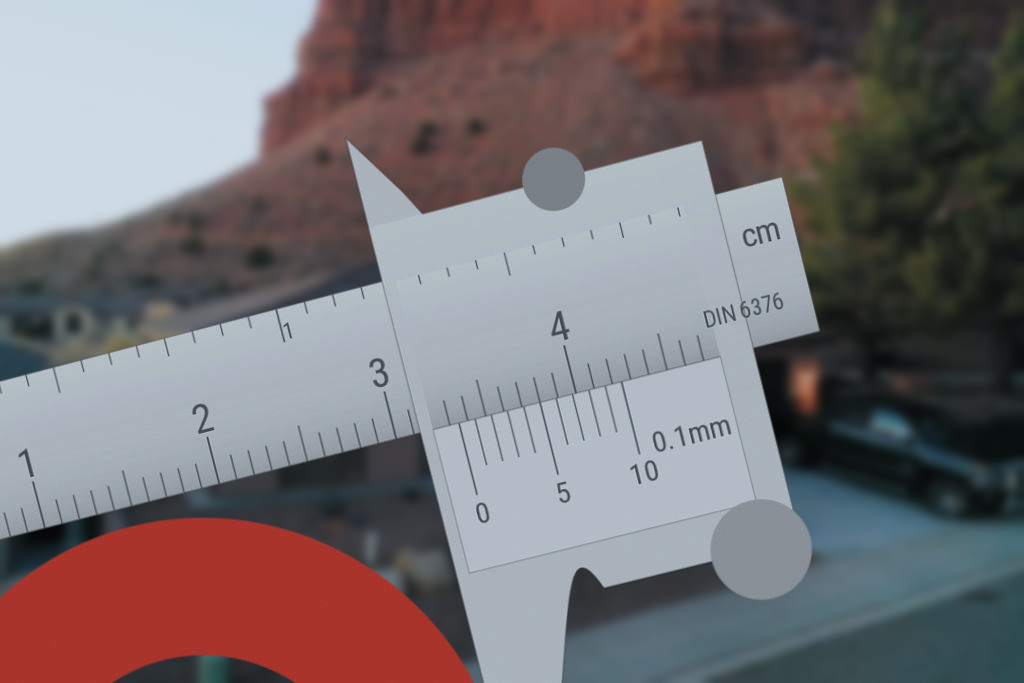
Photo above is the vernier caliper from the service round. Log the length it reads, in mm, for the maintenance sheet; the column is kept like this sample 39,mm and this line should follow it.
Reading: 33.5,mm
